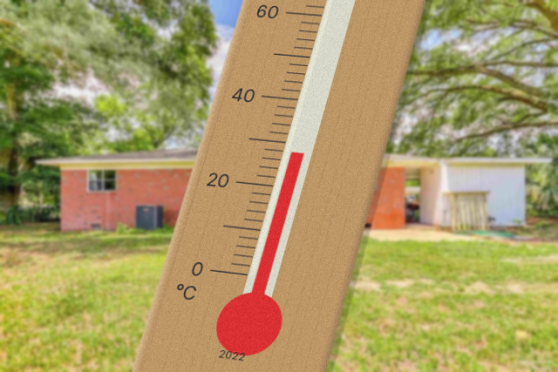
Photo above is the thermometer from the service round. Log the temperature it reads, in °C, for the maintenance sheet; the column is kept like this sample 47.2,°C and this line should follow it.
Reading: 28,°C
